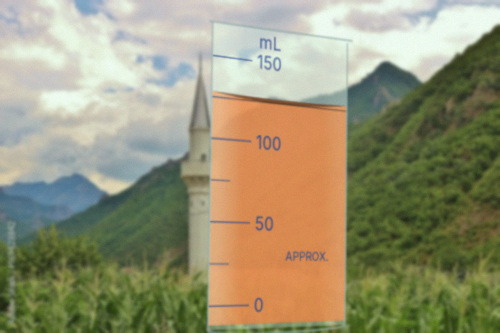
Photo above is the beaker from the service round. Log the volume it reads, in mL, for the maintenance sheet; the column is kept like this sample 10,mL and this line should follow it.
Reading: 125,mL
